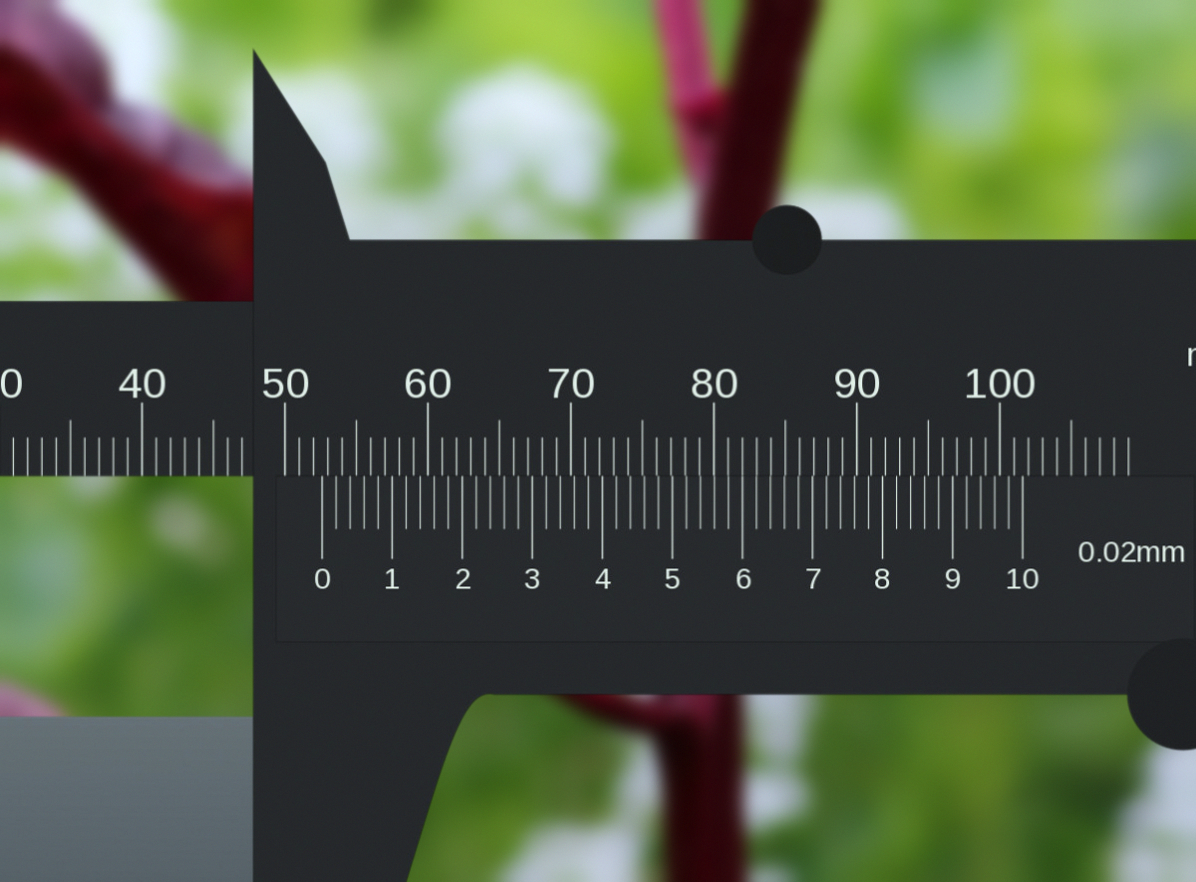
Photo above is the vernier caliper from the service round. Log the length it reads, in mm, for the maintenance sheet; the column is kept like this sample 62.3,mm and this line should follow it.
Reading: 52.6,mm
